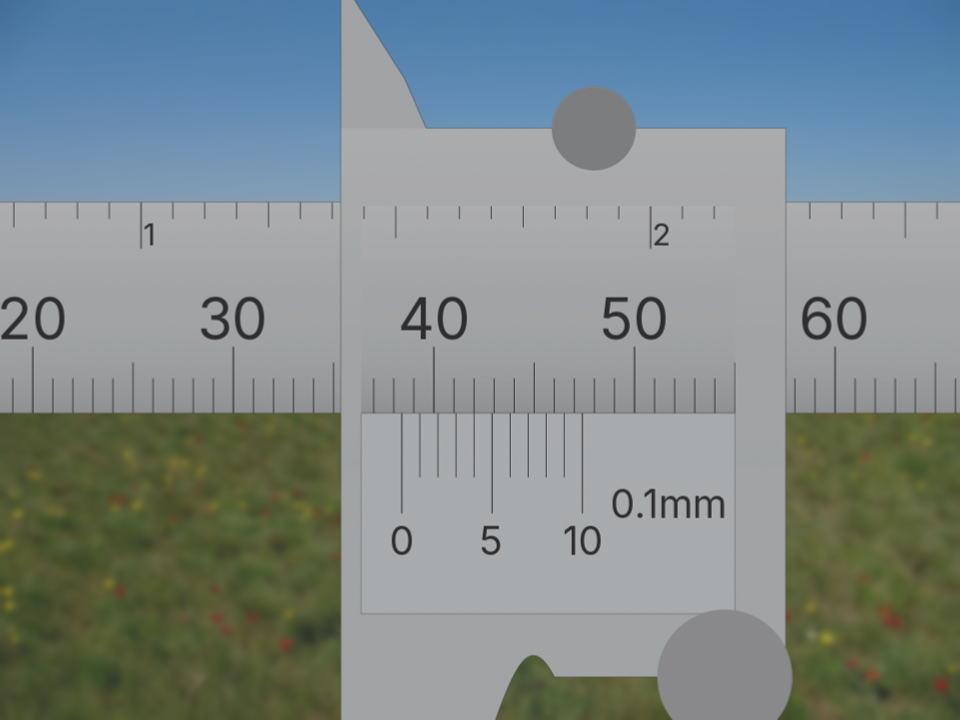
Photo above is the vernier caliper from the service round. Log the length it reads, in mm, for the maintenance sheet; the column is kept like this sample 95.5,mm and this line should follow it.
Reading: 38.4,mm
